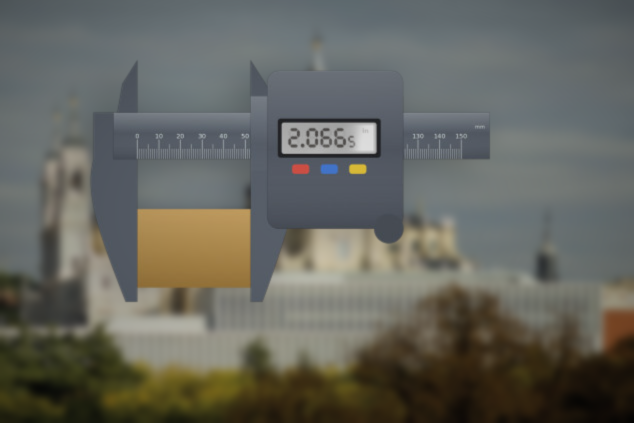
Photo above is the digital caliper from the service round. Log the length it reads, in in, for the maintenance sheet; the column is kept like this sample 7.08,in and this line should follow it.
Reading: 2.0665,in
